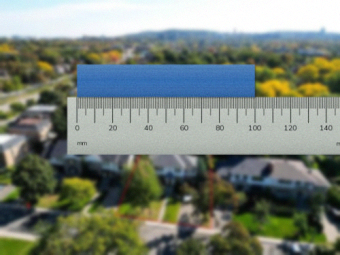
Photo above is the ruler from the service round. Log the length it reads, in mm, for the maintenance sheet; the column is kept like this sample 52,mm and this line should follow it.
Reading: 100,mm
